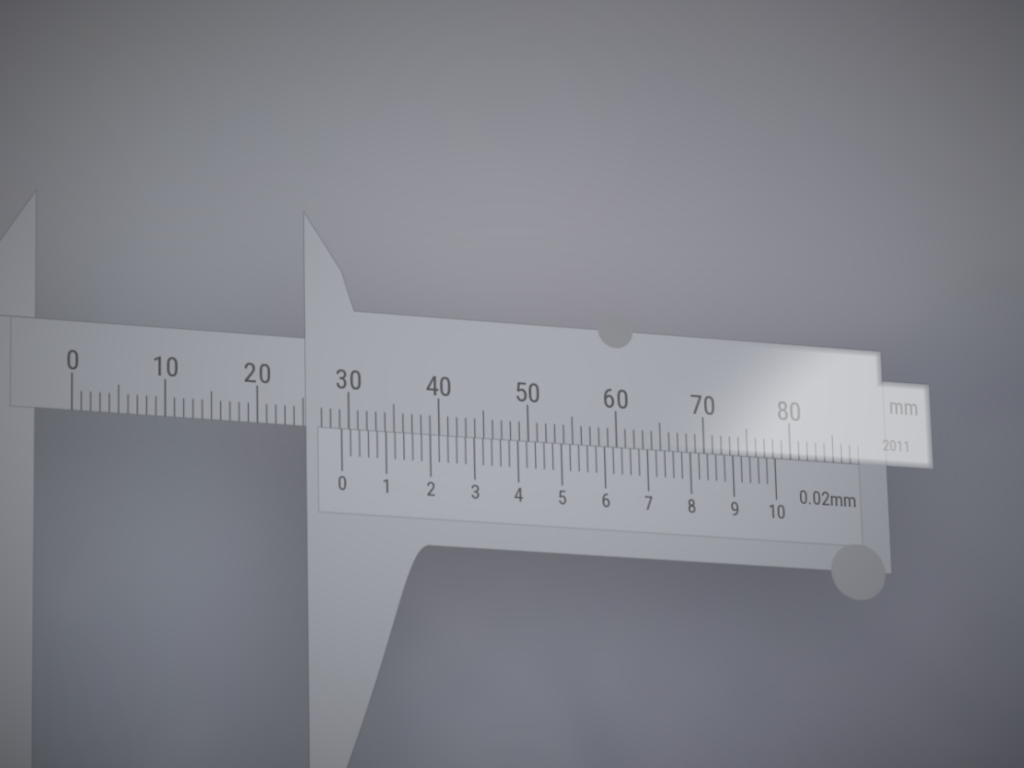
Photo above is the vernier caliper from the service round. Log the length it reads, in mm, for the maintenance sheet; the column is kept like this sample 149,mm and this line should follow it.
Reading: 29.2,mm
